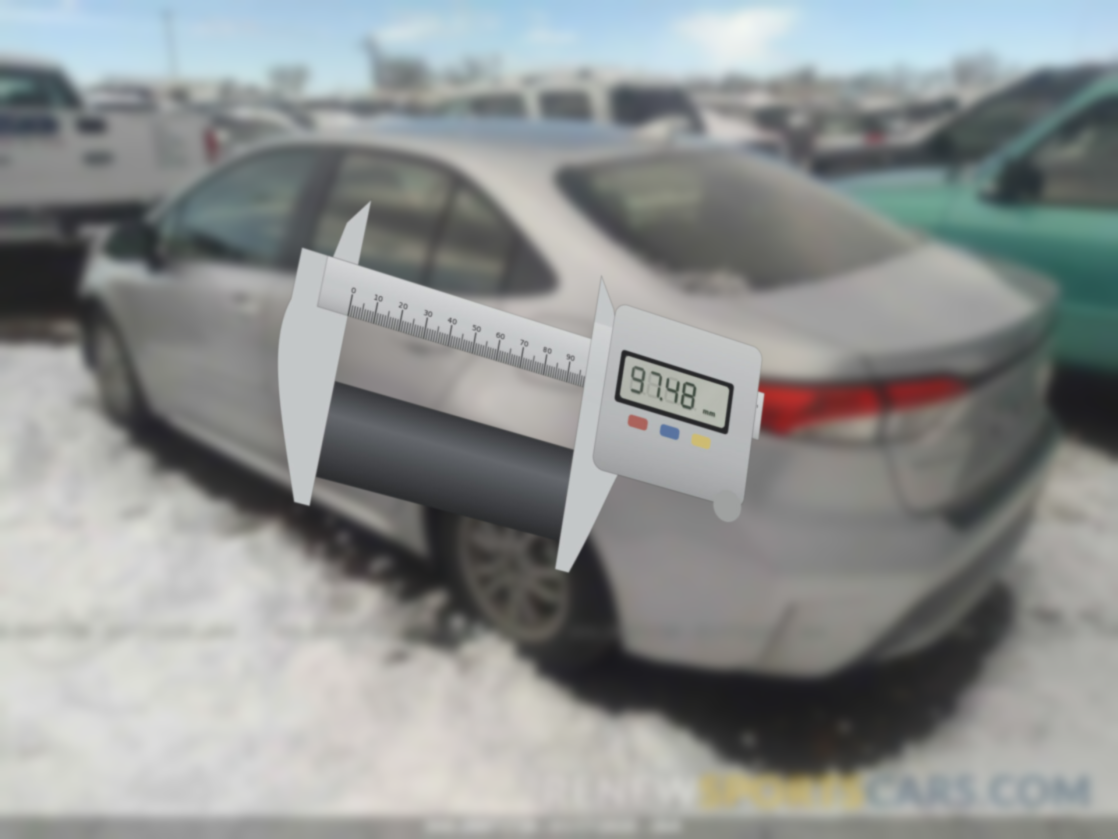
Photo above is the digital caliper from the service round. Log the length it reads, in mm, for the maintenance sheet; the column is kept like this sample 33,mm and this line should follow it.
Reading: 97.48,mm
